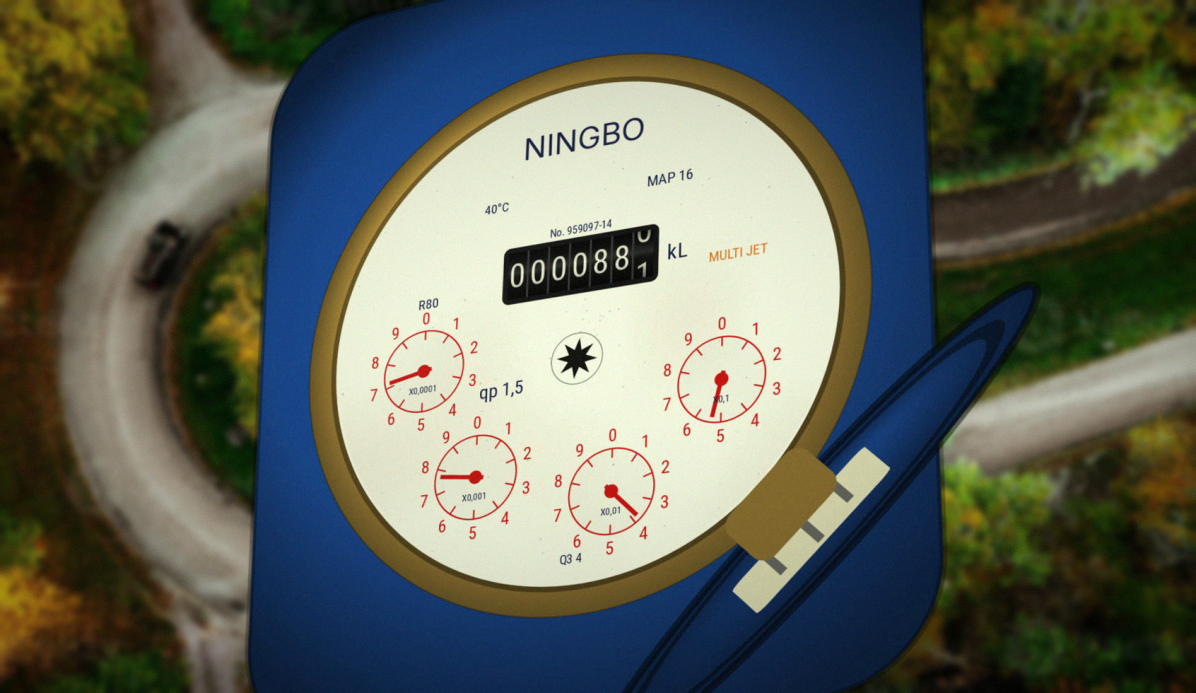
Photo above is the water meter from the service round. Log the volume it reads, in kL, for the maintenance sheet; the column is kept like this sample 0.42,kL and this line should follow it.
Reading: 880.5377,kL
